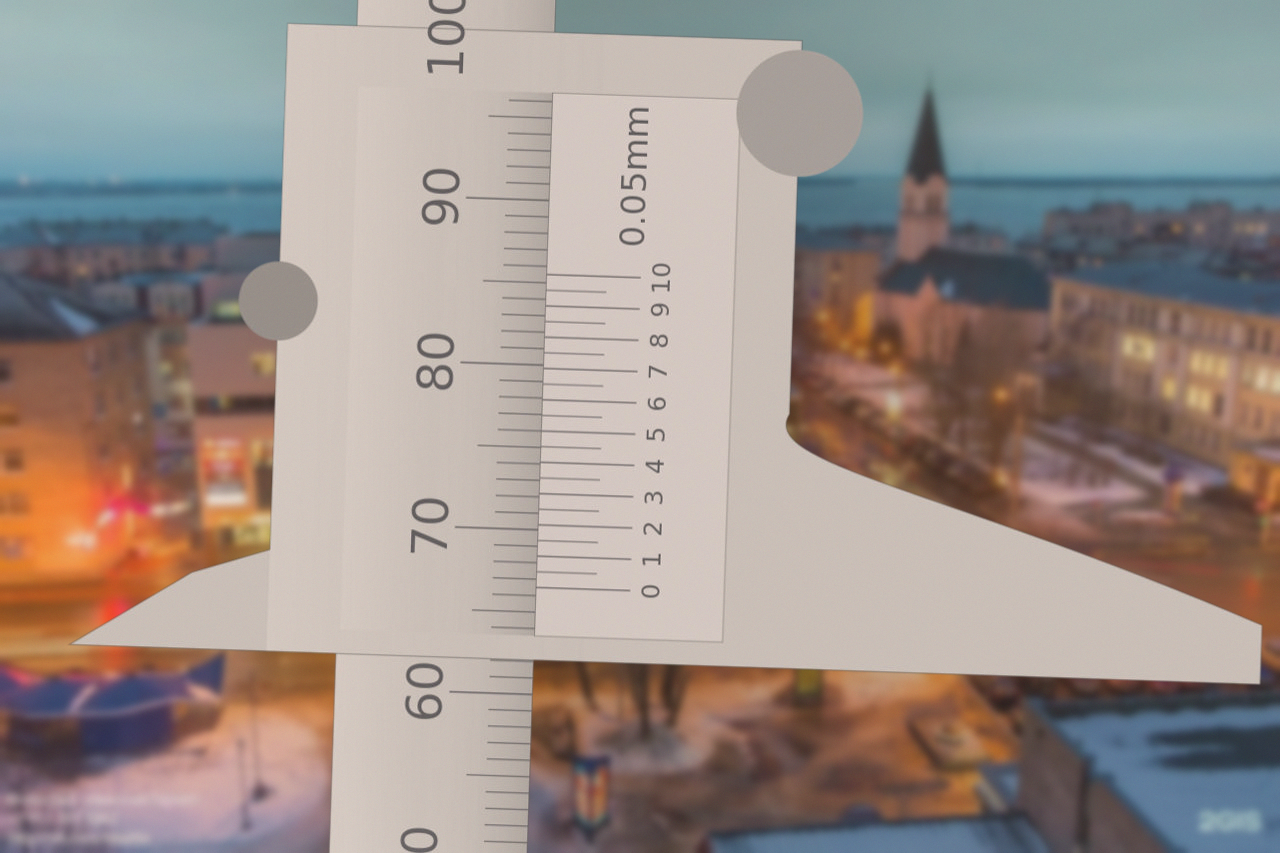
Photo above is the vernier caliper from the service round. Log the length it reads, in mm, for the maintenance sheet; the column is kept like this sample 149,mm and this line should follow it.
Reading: 66.5,mm
